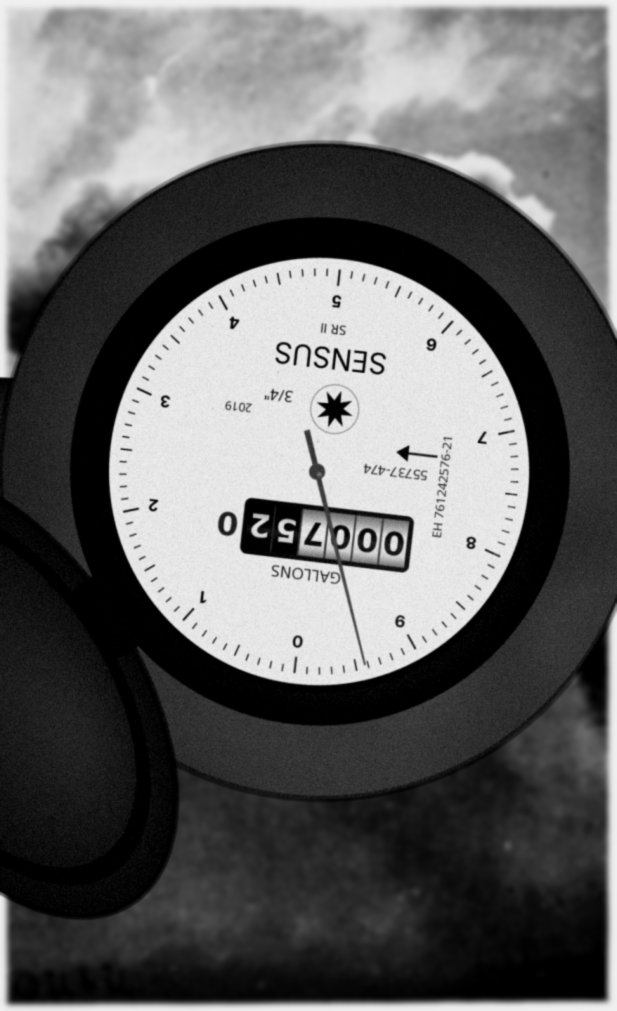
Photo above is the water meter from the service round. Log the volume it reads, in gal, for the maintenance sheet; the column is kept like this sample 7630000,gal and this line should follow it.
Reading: 7519.4,gal
